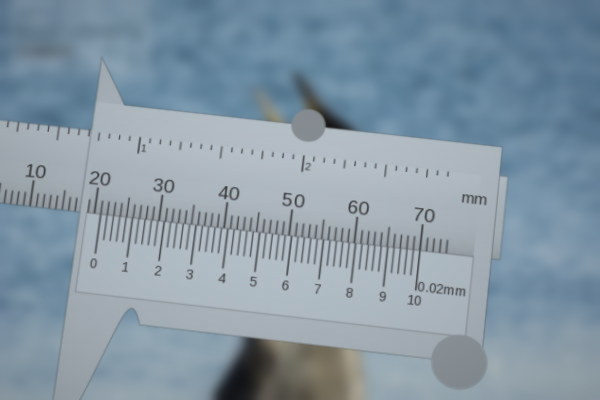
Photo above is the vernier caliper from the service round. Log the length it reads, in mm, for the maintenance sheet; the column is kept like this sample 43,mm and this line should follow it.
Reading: 21.0,mm
